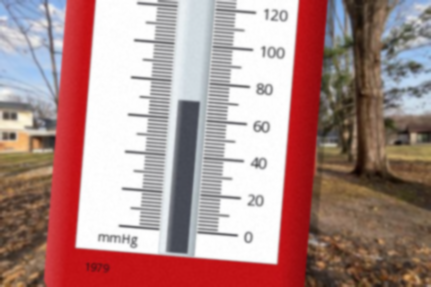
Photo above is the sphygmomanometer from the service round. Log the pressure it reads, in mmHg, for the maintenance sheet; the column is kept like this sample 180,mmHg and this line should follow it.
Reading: 70,mmHg
